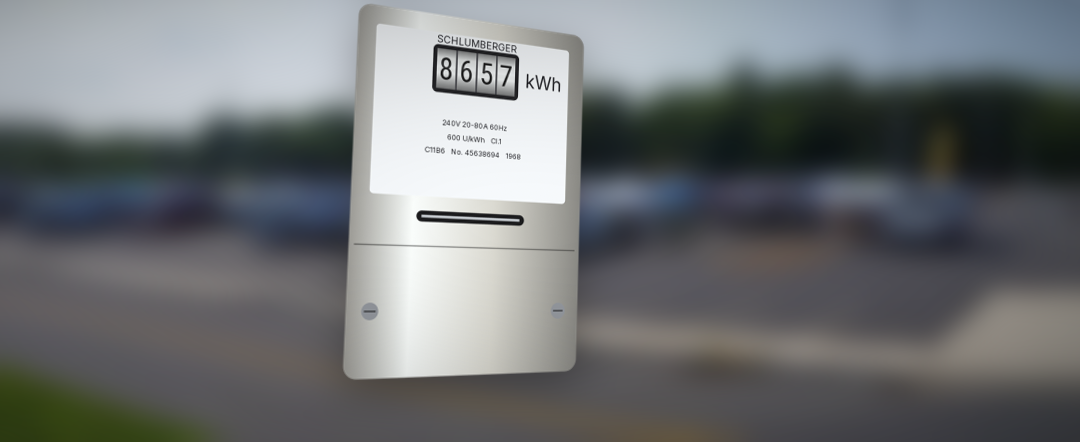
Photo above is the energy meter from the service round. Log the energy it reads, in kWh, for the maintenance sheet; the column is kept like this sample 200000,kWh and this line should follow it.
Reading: 8657,kWh
